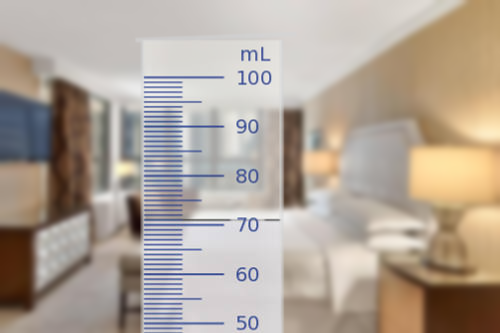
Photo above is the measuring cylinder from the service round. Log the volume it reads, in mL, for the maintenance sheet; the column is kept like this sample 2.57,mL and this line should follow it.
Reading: 71,mL
